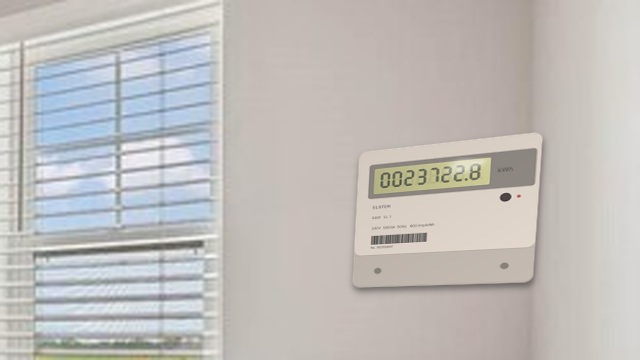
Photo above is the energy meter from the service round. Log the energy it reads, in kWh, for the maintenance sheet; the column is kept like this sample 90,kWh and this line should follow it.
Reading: 23722.8,kWh
